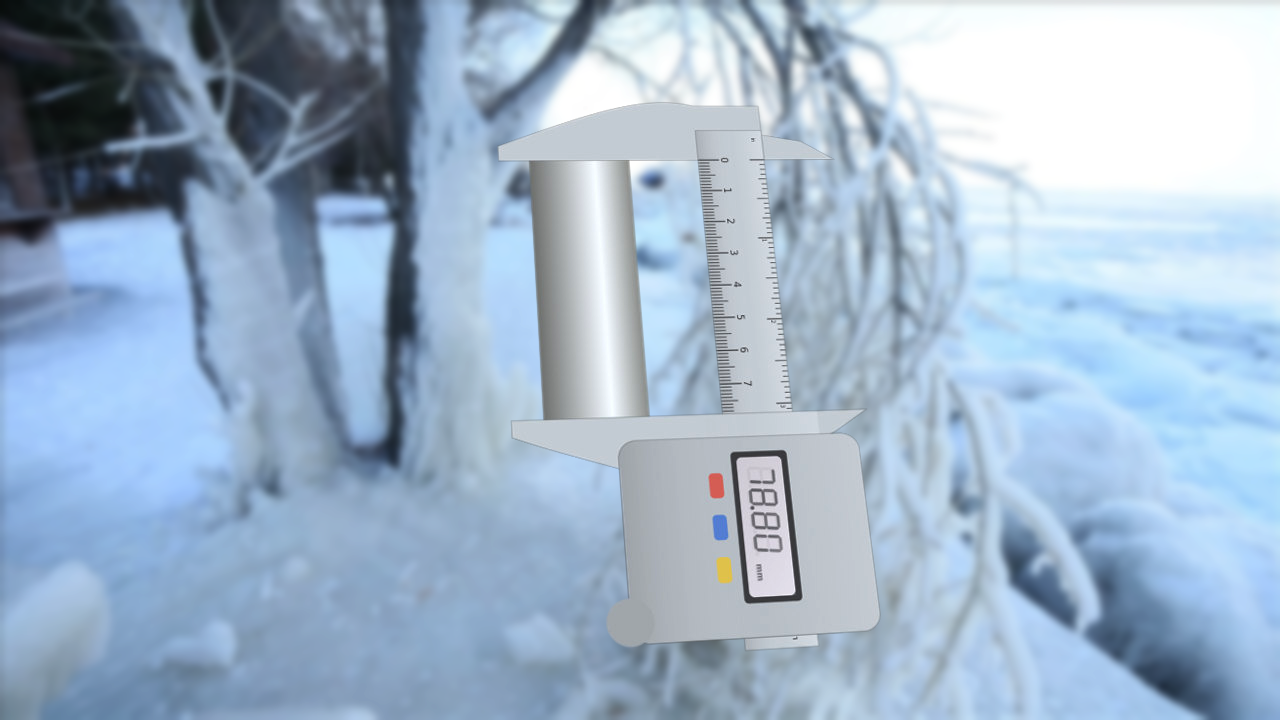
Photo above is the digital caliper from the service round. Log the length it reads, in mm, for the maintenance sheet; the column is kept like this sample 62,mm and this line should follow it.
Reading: 78.80,mm
